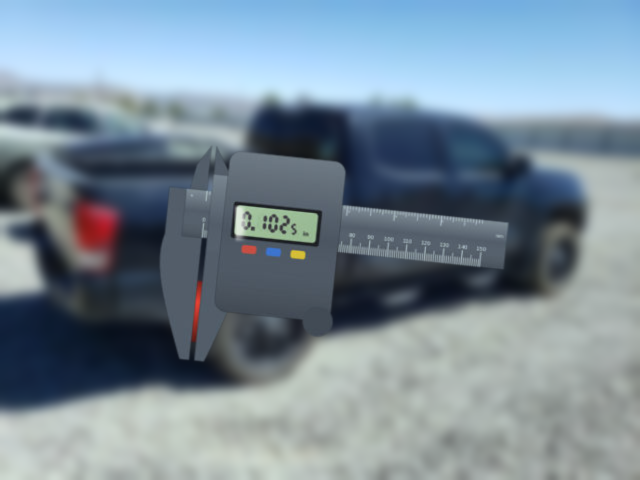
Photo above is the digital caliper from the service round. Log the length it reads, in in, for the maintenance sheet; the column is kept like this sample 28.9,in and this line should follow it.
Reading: 0.1025,in
